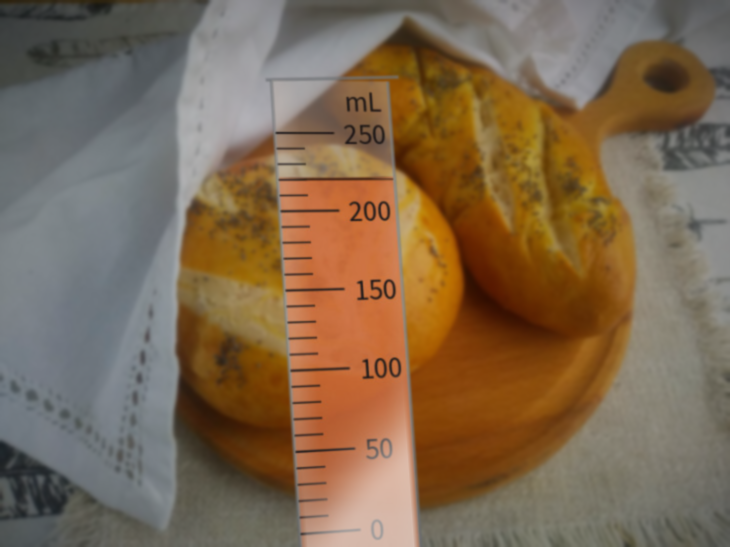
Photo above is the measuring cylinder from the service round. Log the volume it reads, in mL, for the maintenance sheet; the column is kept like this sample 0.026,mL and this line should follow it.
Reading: 220,mL
